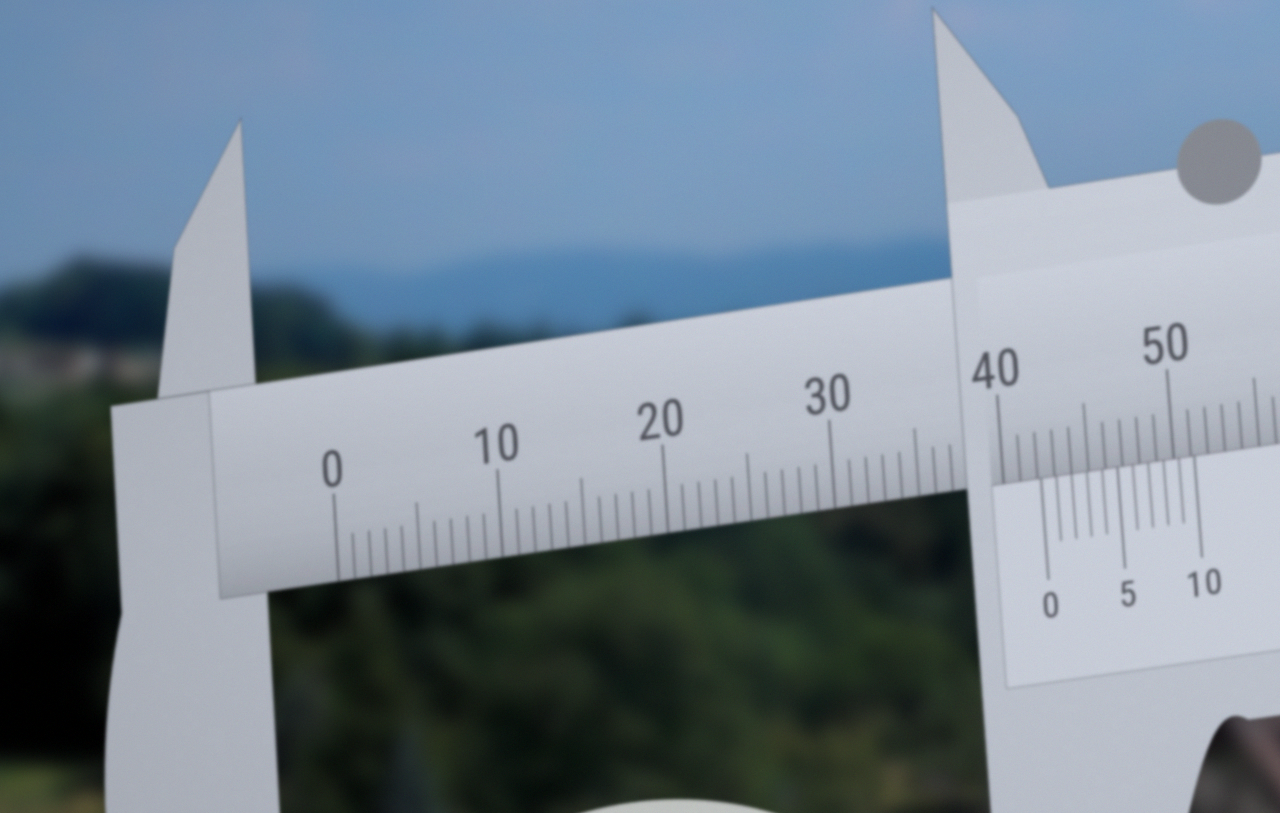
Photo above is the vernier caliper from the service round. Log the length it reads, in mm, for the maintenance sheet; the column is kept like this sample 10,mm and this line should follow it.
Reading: 42.2,mm
